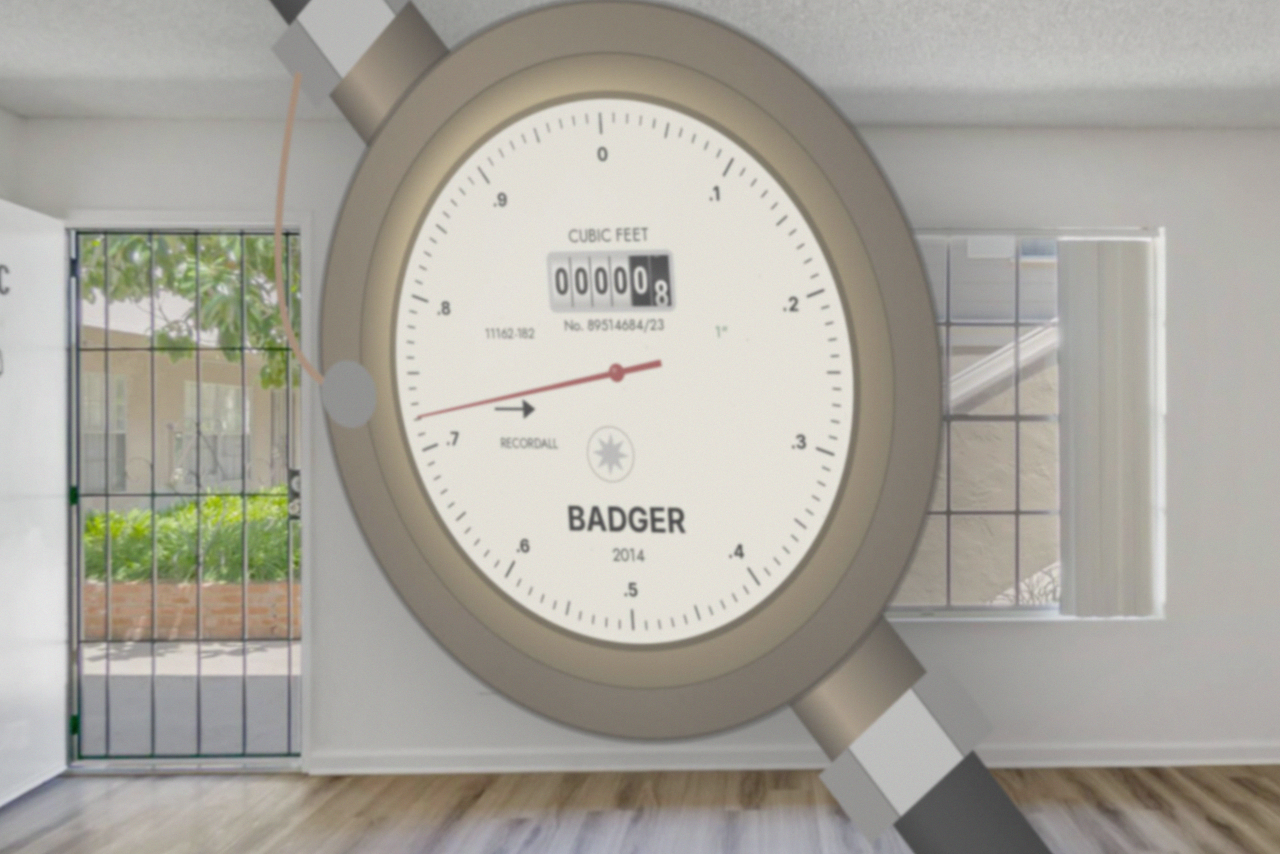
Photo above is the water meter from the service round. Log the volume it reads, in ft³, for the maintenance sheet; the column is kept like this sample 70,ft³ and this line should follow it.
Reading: 7.72,ft³
